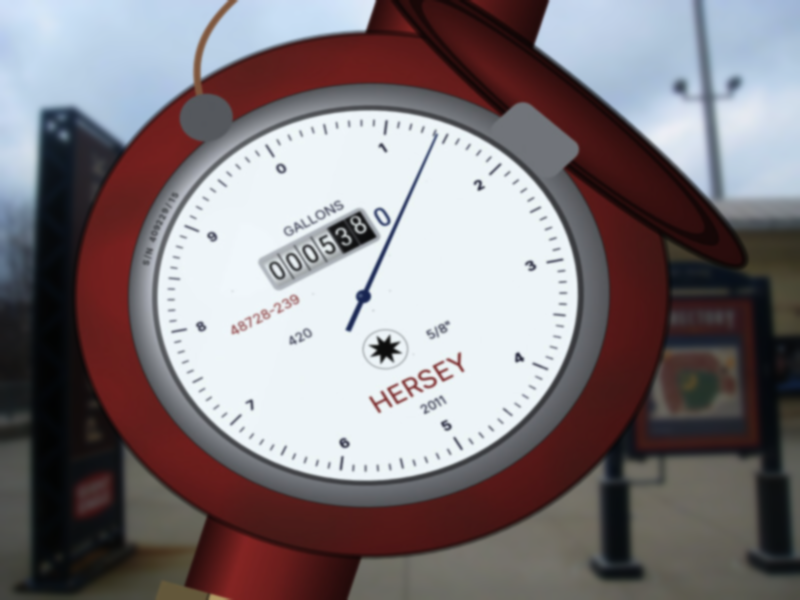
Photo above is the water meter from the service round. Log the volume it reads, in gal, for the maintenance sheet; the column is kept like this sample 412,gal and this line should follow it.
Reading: 5381.4,gal
